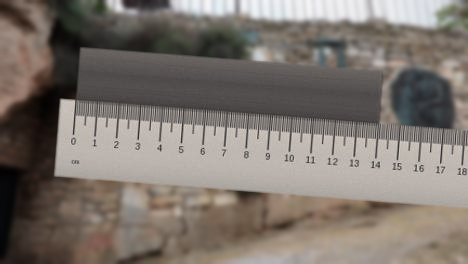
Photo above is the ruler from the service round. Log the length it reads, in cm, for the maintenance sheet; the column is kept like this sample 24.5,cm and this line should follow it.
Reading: 14,cm
